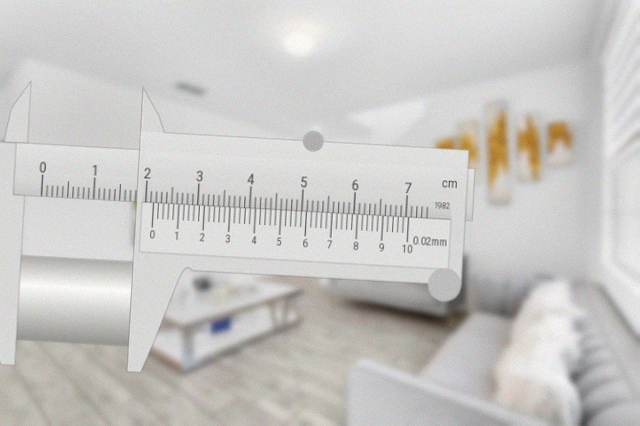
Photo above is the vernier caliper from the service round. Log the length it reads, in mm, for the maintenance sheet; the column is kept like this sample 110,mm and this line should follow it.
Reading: 21.5,mm
